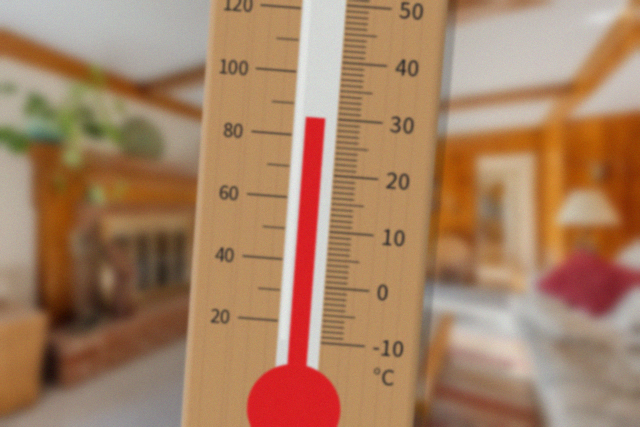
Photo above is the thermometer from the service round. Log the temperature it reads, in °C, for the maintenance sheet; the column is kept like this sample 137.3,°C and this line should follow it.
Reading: 30,°C
